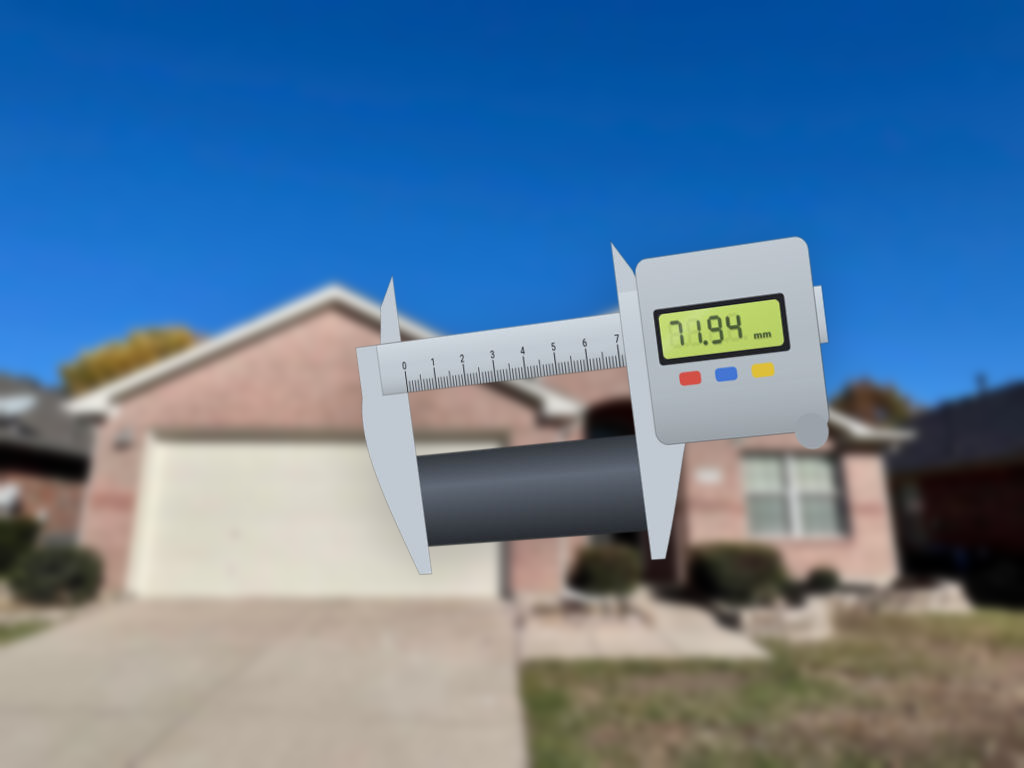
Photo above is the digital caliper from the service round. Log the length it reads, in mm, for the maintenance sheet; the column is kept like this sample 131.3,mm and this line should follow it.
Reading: 71.94,mm
